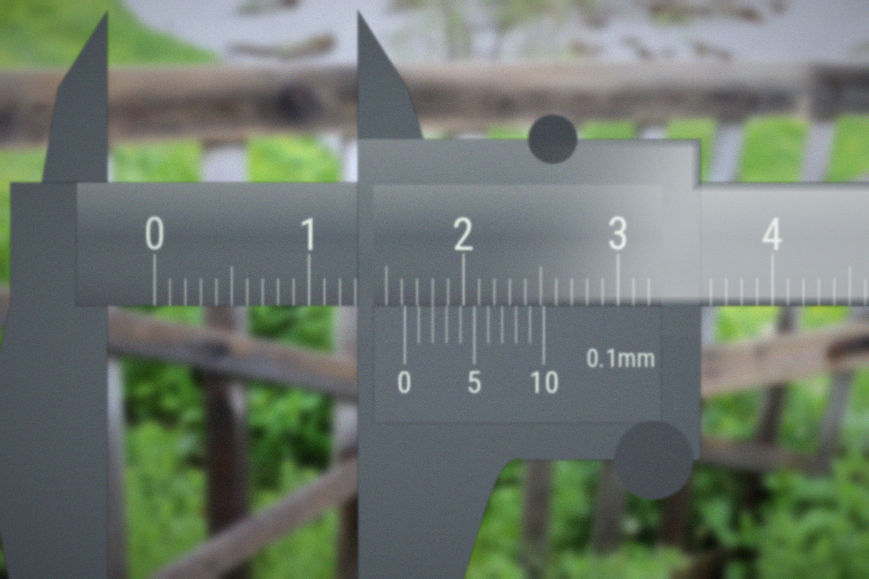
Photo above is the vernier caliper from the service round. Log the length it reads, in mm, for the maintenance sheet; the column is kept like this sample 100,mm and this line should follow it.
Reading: 16.2,mm
